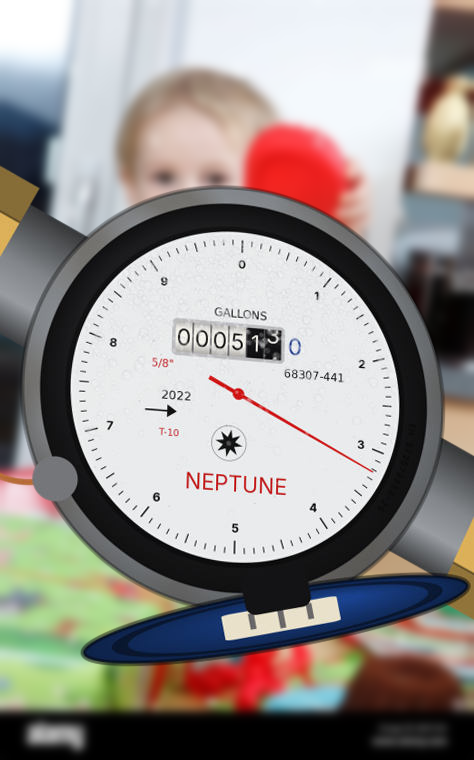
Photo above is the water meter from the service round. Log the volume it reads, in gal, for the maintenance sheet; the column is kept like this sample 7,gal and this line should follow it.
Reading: 5133.2,gal
